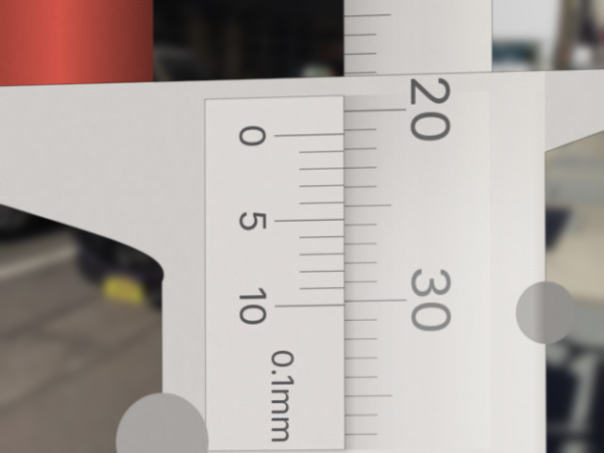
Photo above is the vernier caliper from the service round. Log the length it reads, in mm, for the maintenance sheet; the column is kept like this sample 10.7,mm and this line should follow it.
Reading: 21.2,mm
